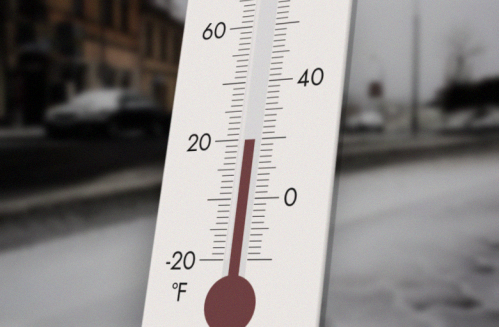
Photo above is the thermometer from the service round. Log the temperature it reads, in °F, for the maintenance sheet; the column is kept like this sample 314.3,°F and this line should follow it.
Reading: 20,°F
